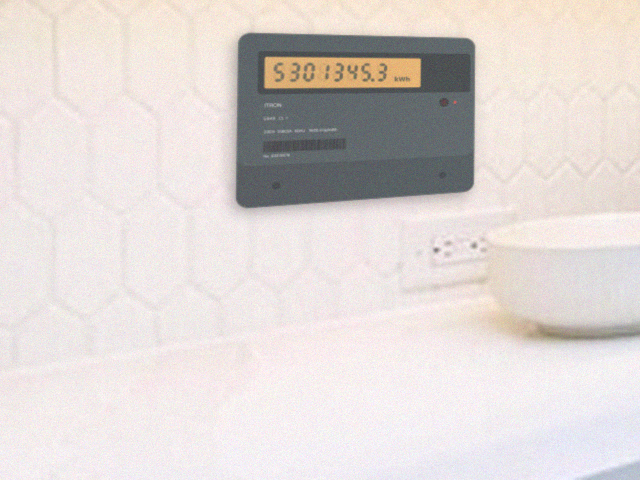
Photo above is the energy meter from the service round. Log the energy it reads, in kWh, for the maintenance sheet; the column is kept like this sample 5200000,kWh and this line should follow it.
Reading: 5301345.3,kWh
